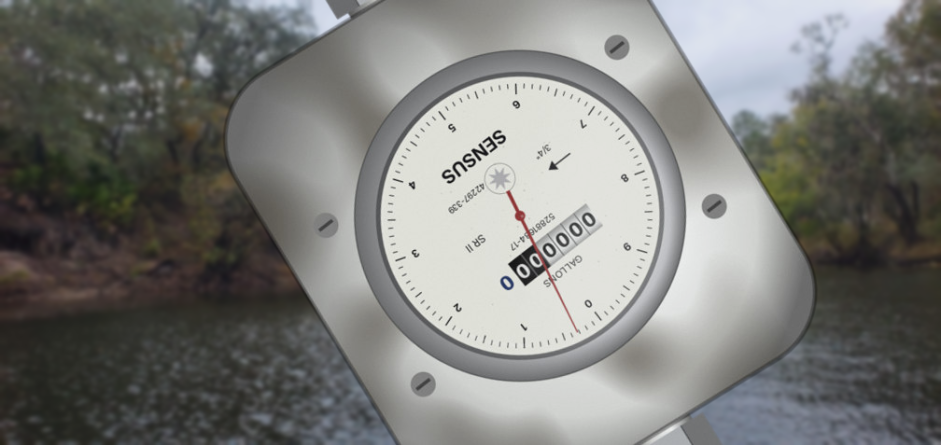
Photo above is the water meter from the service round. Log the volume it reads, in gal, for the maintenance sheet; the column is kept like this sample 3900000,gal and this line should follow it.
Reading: 0.3,gal
